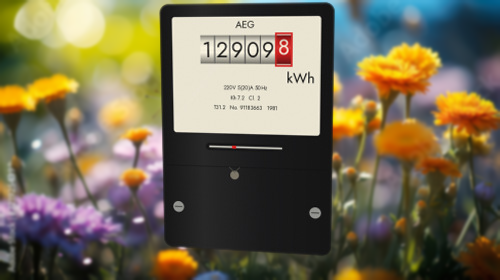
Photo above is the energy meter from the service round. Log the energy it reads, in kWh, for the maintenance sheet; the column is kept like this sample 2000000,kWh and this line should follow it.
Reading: 12909.8,kWh
